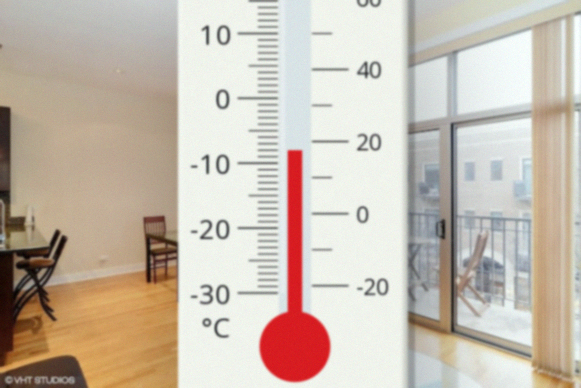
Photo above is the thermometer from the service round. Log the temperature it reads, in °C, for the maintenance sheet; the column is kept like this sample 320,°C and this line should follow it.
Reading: -8,°C
